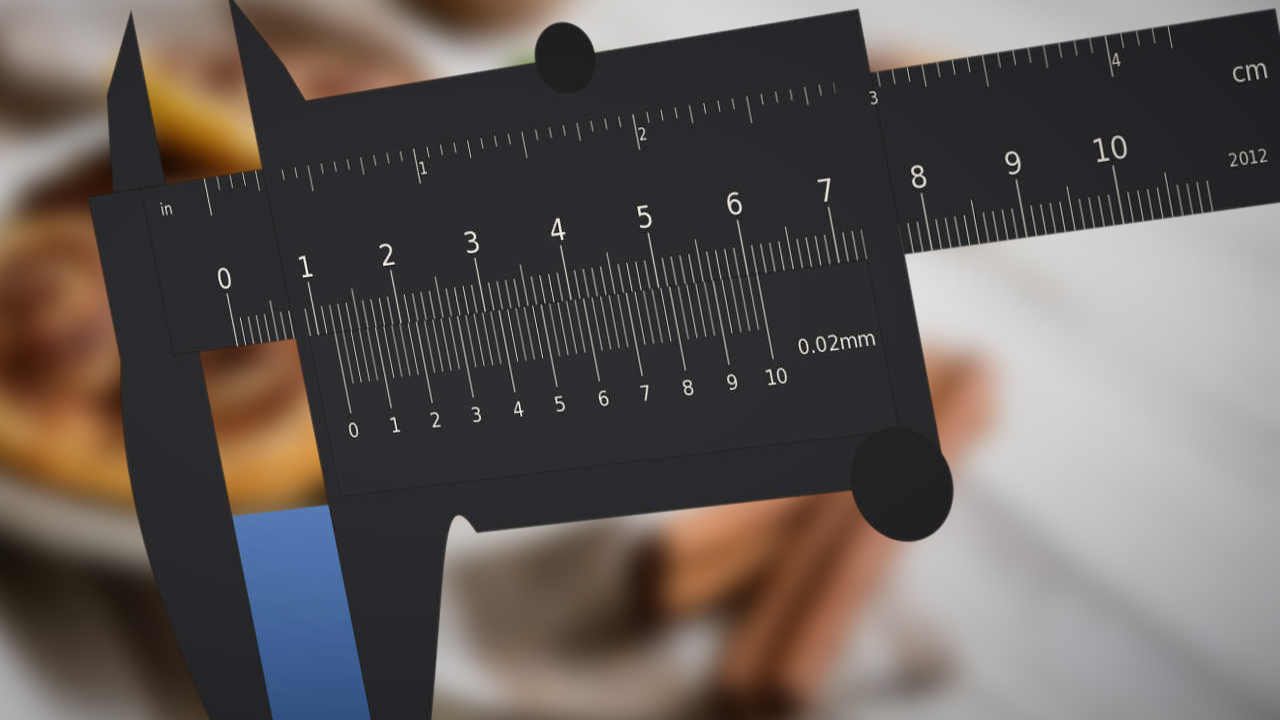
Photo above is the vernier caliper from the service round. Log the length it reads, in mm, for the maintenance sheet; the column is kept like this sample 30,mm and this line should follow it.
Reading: 12.0,mm
